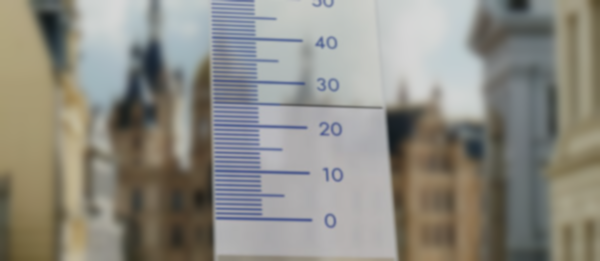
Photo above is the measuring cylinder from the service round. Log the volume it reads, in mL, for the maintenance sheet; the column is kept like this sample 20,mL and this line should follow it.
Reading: 25,mL
